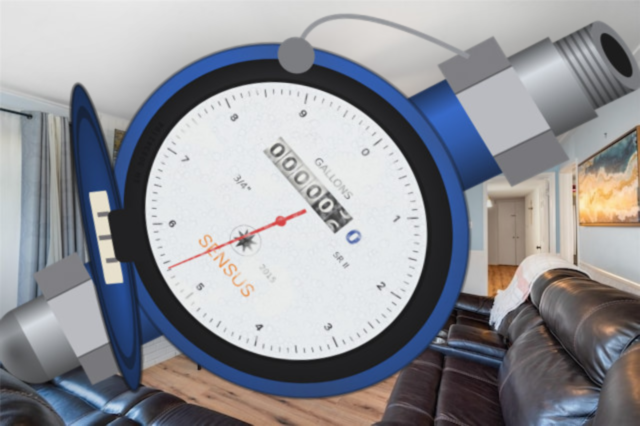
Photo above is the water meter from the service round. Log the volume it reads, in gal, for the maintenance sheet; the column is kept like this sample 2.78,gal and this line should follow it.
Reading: 55.4,gal
